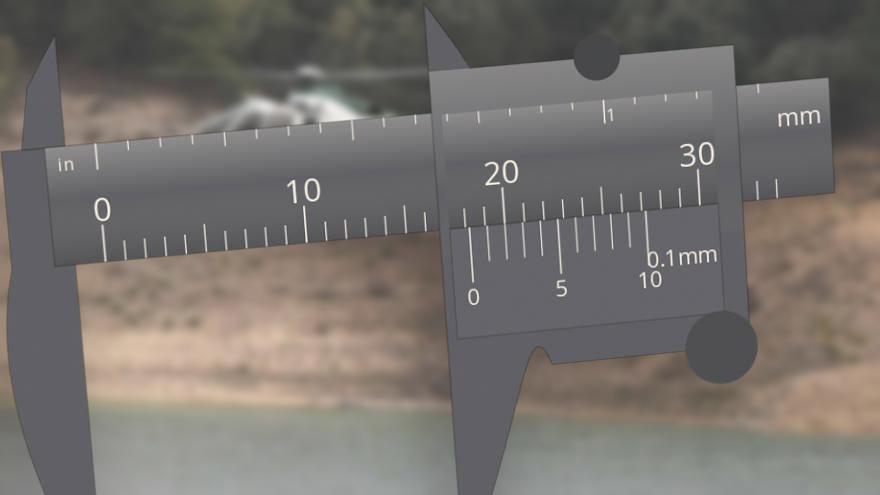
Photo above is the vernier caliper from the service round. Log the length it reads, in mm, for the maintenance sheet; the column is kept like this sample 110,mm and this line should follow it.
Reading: 18.2,mm
